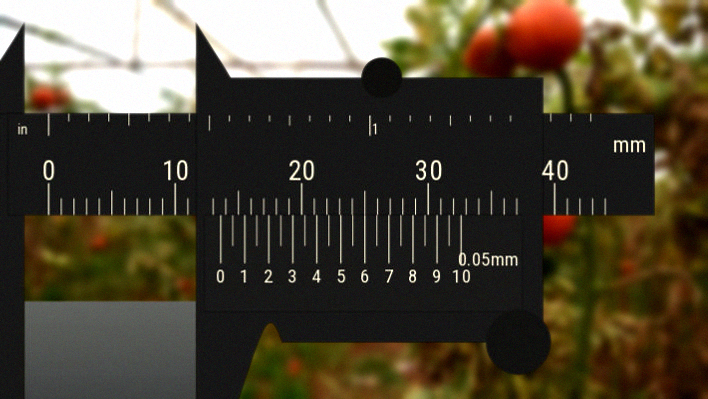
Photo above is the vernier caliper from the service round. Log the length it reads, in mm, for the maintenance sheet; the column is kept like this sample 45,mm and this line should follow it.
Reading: 13.6,mm
